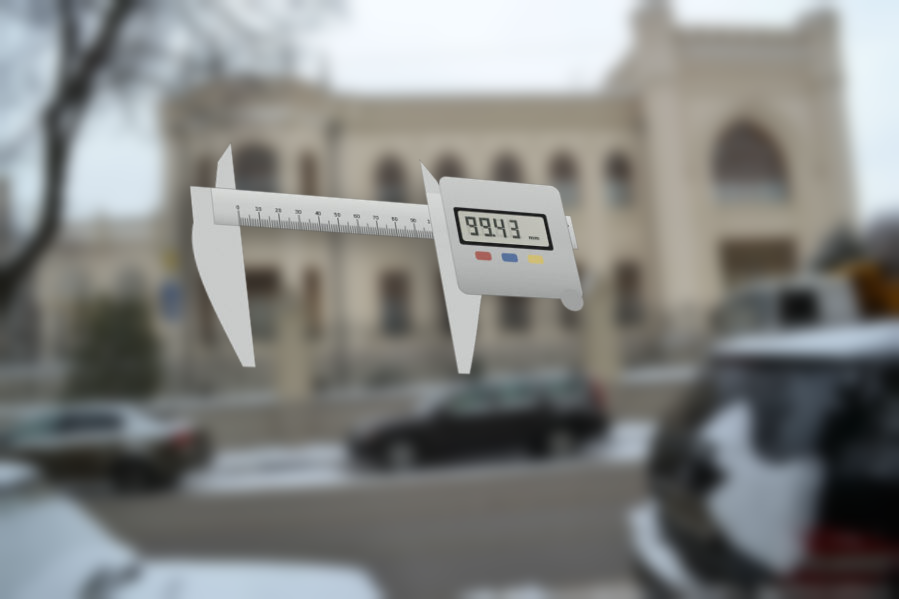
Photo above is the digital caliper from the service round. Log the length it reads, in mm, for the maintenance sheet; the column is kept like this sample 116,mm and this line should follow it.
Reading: 99.43,mm
